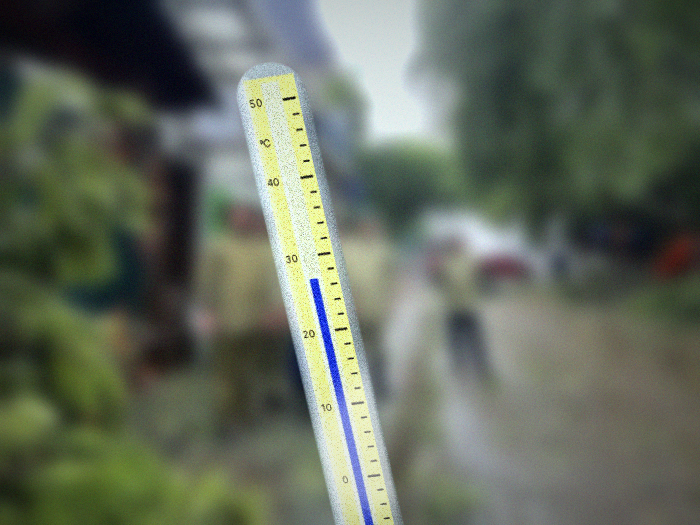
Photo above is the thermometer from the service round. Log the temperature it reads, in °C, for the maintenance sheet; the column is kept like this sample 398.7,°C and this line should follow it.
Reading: 27,°C
